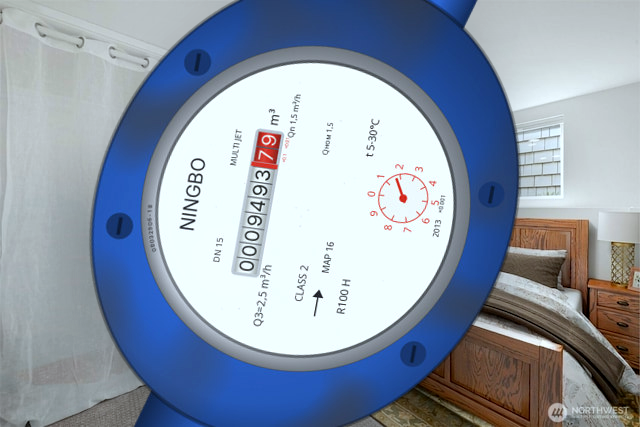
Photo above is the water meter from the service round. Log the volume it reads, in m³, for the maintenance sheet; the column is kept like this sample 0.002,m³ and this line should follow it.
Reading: 9493.791,m³
